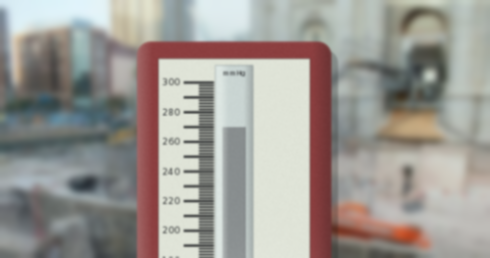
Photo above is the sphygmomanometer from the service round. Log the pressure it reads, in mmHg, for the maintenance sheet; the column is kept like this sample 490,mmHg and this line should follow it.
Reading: 270,mmHg
